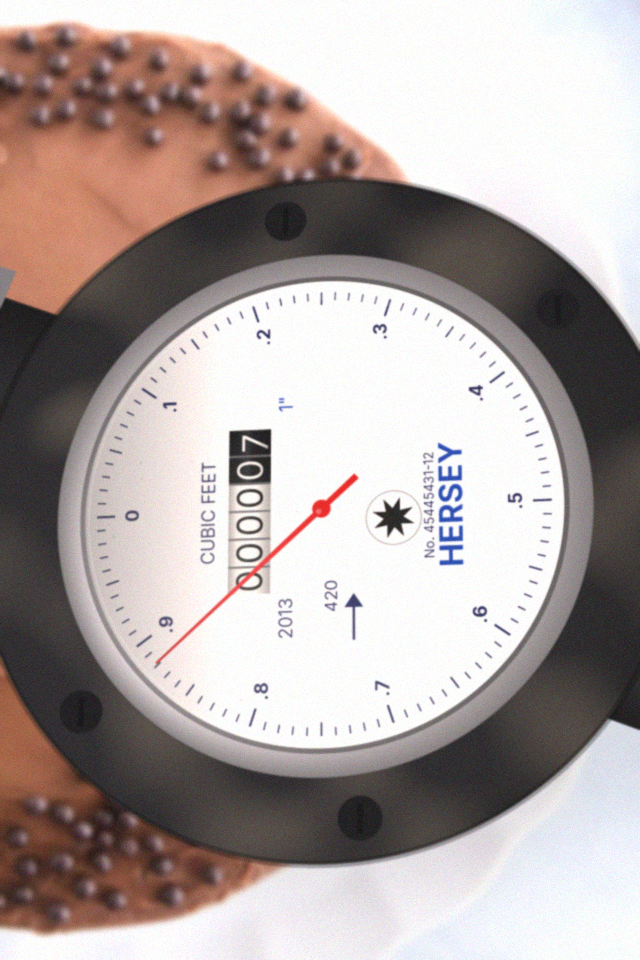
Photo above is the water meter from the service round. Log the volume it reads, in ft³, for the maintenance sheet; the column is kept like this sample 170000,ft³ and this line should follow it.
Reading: 6.88,ft³
